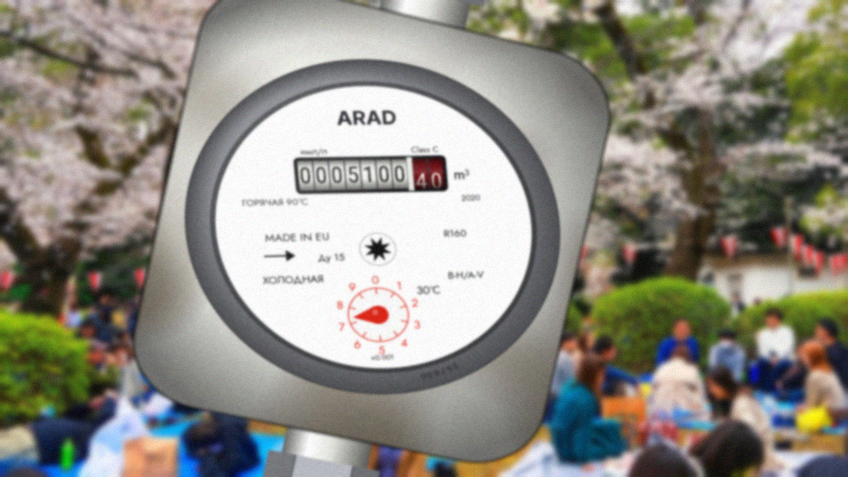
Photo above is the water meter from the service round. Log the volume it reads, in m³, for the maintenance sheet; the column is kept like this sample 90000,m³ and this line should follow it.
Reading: 5100.397,m³
